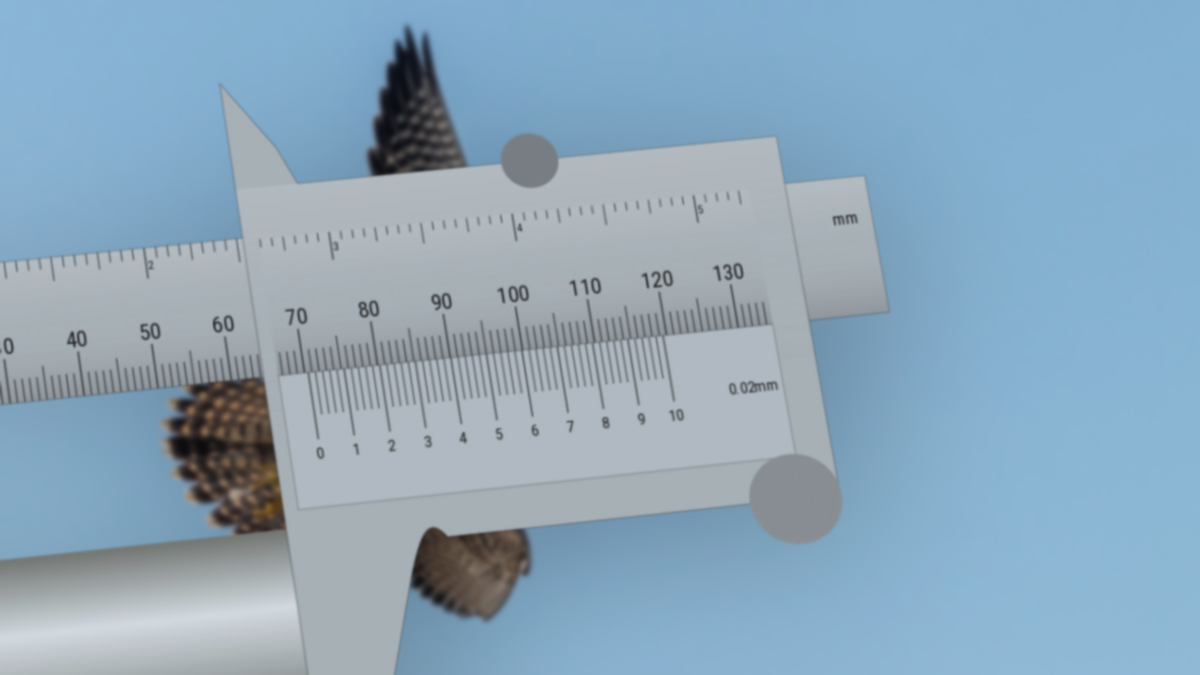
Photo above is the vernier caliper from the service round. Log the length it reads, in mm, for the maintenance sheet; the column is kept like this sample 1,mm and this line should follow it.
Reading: 70.5,mm
